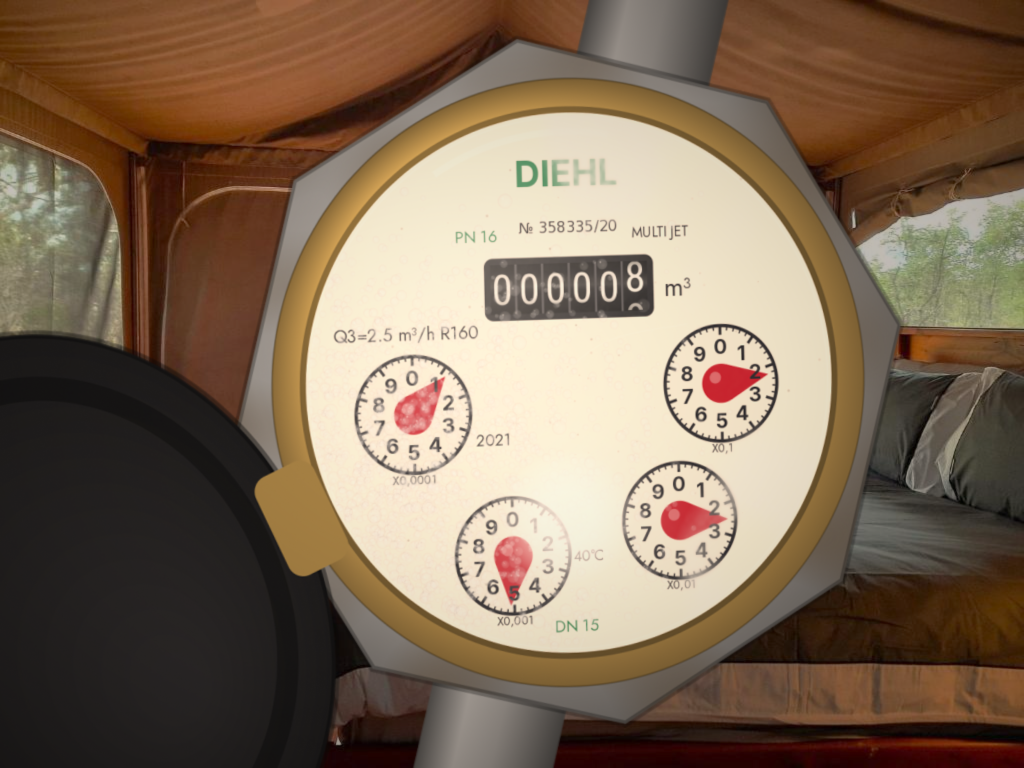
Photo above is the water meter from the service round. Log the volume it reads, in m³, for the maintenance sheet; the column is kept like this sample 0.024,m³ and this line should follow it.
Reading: 8.2251,m³
